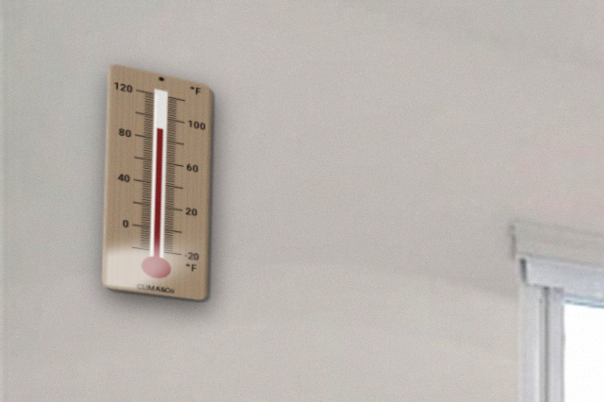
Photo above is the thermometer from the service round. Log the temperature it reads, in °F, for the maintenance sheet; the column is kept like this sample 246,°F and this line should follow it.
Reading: 90,°F
